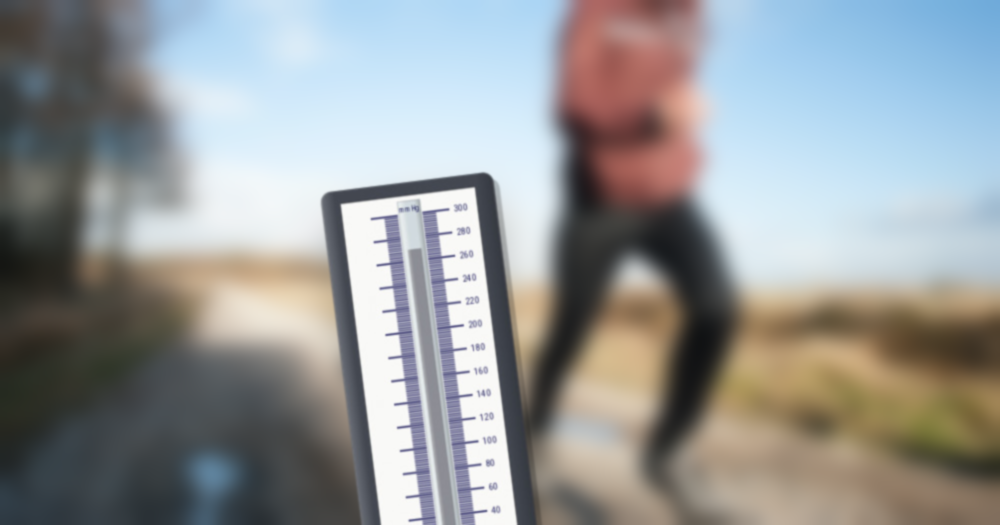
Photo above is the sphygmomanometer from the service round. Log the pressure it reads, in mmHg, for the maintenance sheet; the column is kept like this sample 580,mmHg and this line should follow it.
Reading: 270,mmHg
